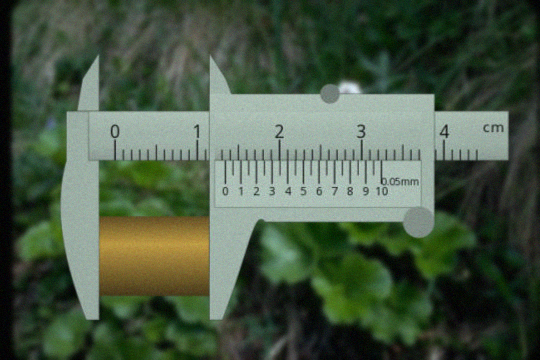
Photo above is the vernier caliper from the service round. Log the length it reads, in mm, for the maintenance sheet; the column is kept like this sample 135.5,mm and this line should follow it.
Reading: 13.4,mm
